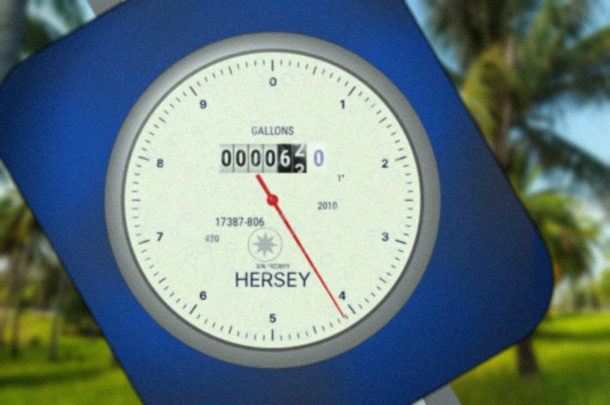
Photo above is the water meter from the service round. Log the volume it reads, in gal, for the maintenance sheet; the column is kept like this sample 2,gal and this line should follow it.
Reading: 624.1,gal
